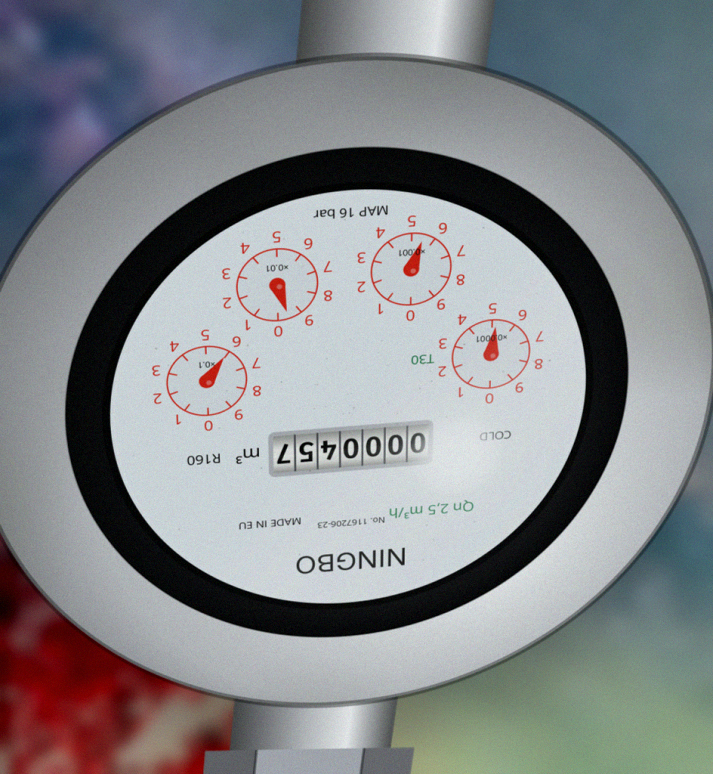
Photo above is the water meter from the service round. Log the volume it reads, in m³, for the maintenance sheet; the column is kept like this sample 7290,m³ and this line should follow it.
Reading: 457.5955,m³
